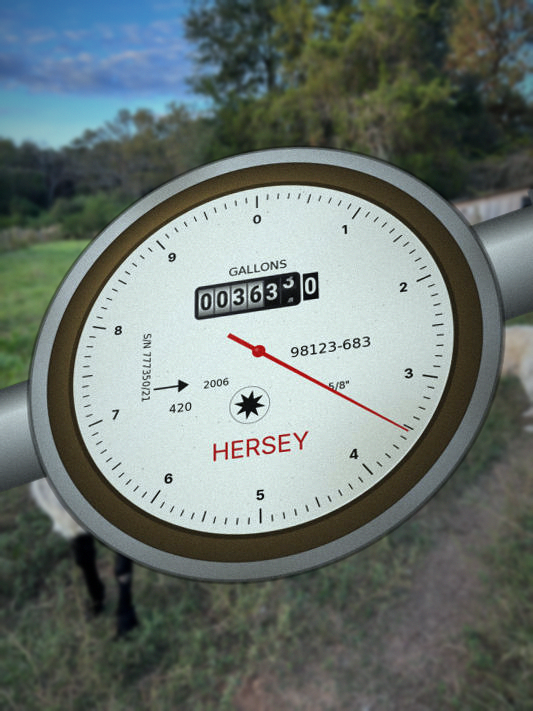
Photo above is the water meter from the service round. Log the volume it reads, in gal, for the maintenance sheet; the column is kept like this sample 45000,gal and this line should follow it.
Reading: 36333.5,gal
